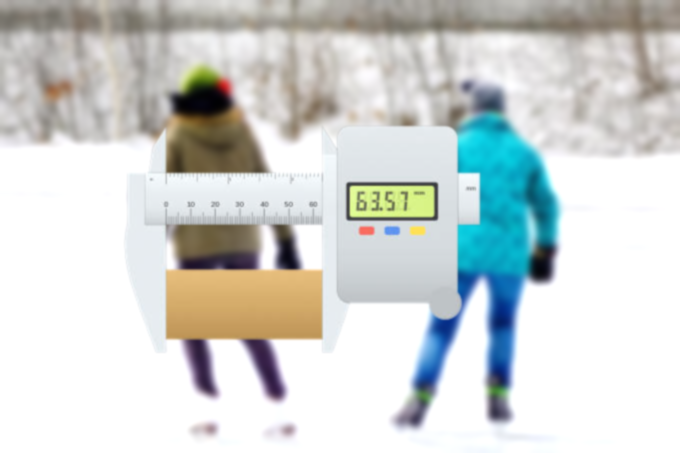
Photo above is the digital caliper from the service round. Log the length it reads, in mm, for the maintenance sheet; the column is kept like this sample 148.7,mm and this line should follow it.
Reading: 63.57,mm
